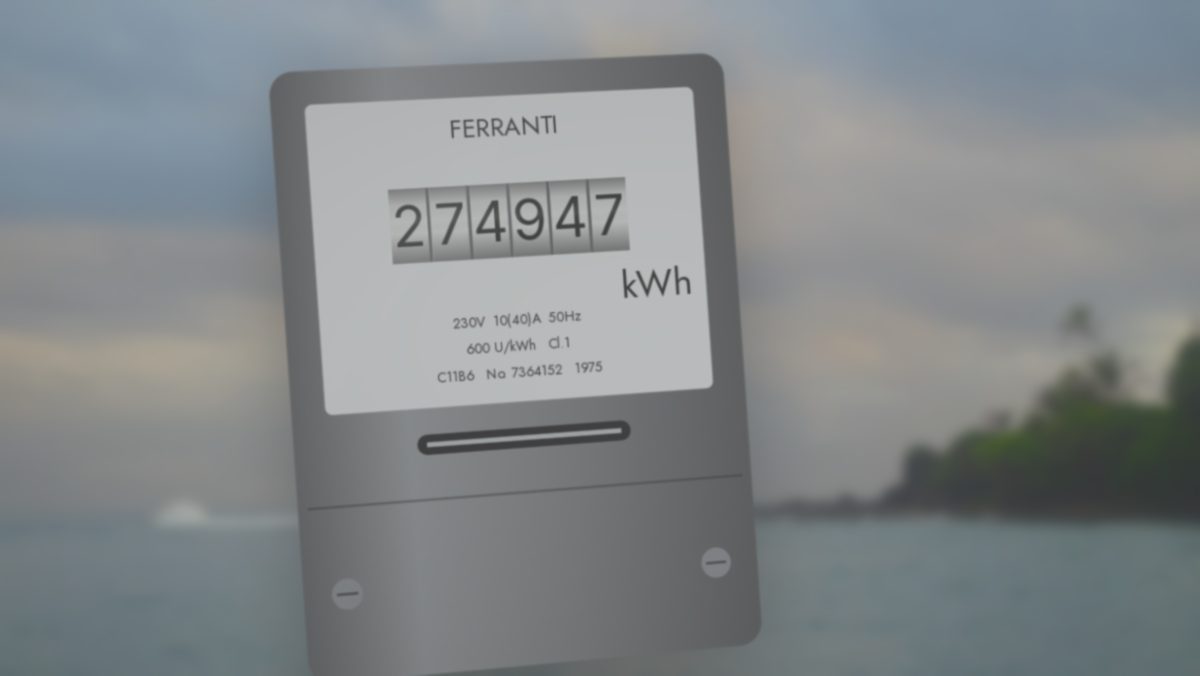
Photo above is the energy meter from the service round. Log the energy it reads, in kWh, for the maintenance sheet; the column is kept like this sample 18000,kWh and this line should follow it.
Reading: 274947,kWh
